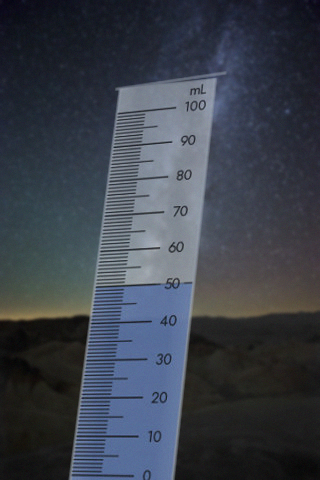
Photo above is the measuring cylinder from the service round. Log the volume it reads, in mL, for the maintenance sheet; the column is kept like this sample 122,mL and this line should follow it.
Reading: 50,mL
